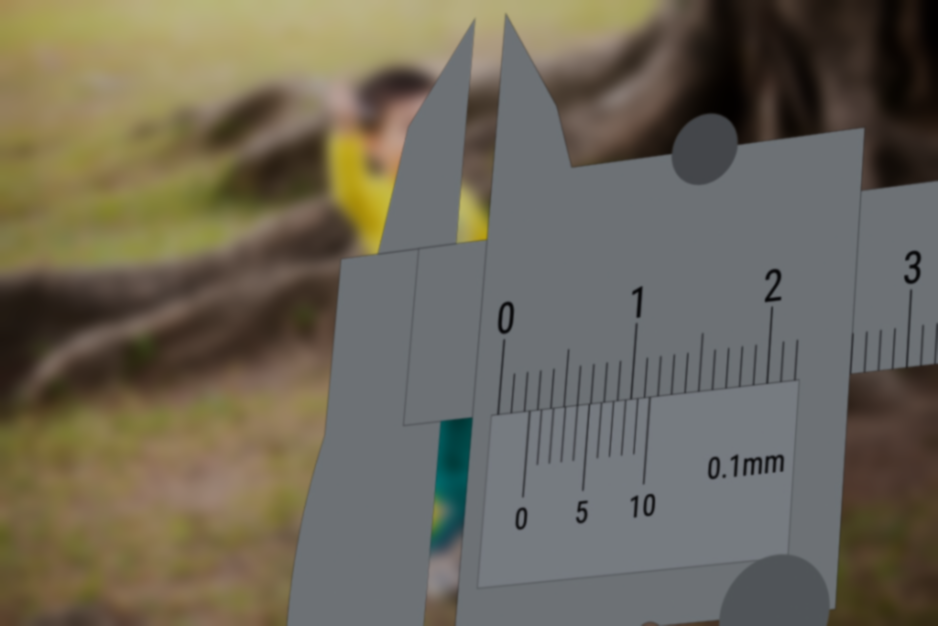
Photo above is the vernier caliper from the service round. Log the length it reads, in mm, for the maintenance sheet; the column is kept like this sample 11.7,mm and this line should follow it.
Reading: 2.4,mm
